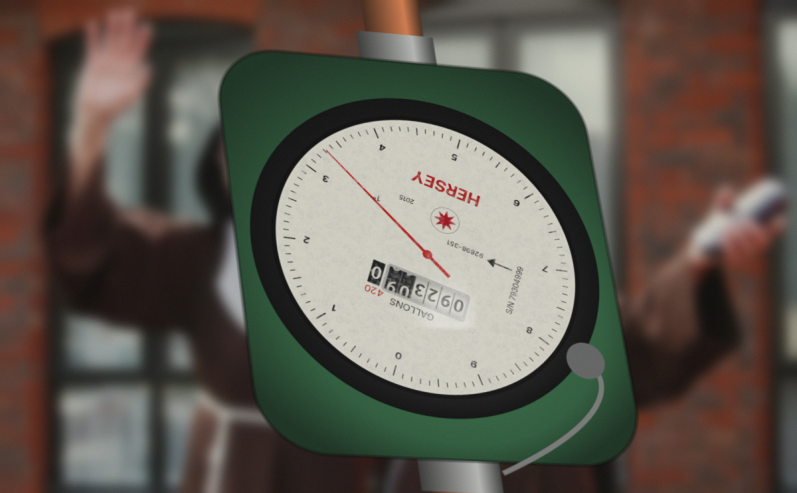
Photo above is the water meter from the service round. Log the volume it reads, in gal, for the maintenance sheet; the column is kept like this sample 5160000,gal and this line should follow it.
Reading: 923093.3,gal
